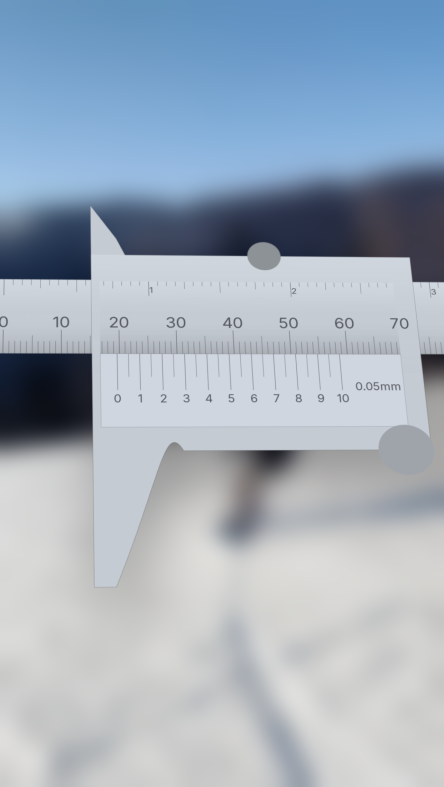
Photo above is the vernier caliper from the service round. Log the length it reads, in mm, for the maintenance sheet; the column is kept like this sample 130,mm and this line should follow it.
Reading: 19.6,mm
